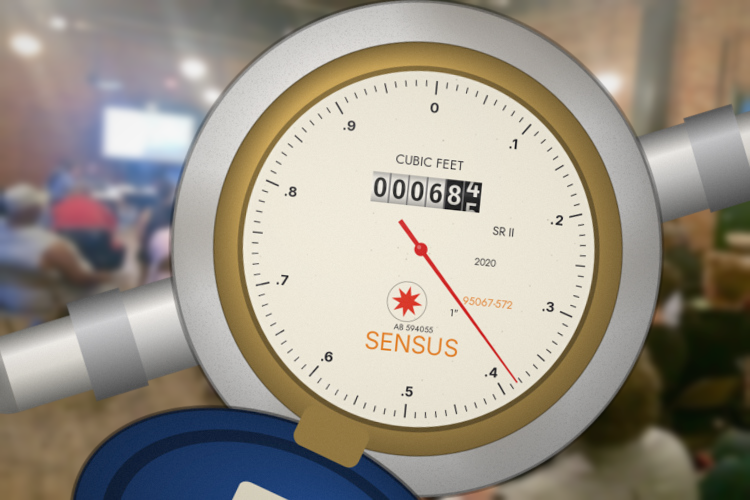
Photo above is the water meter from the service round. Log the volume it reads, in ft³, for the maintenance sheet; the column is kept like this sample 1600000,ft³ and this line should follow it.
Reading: 684.38,ft³
